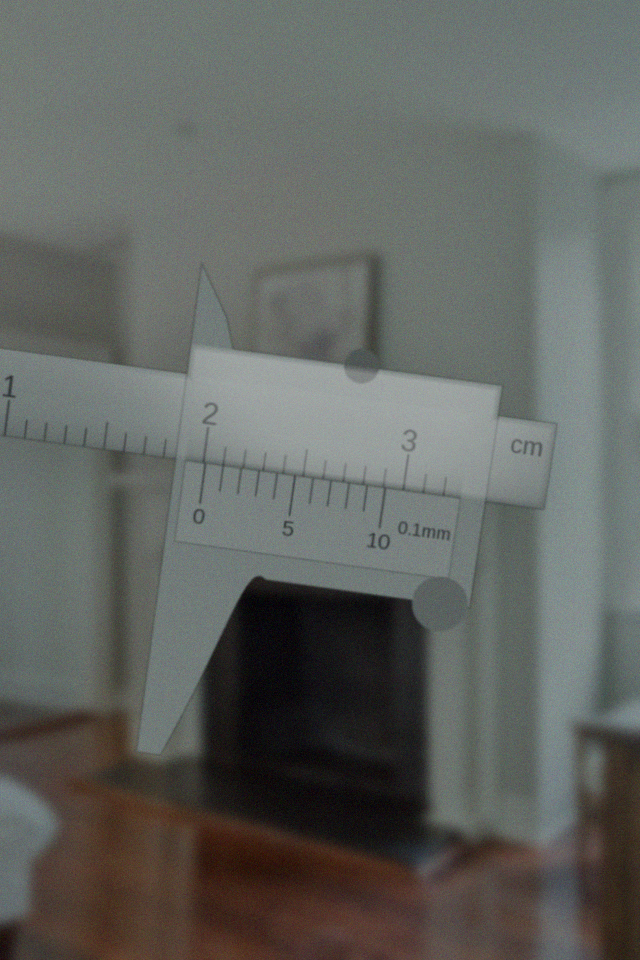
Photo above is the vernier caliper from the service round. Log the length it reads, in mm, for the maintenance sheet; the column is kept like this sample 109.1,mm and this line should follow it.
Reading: 20.1,mm
